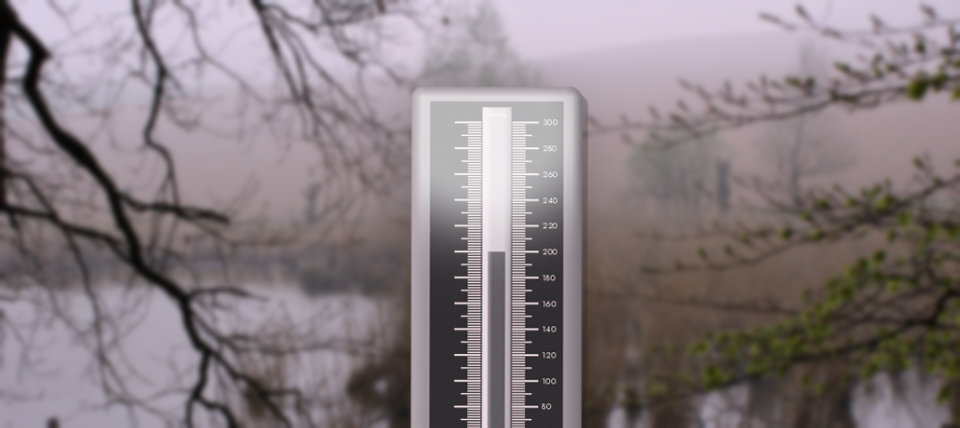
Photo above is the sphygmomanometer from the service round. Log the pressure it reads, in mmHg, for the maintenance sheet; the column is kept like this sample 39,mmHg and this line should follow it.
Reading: 200,mmHg
